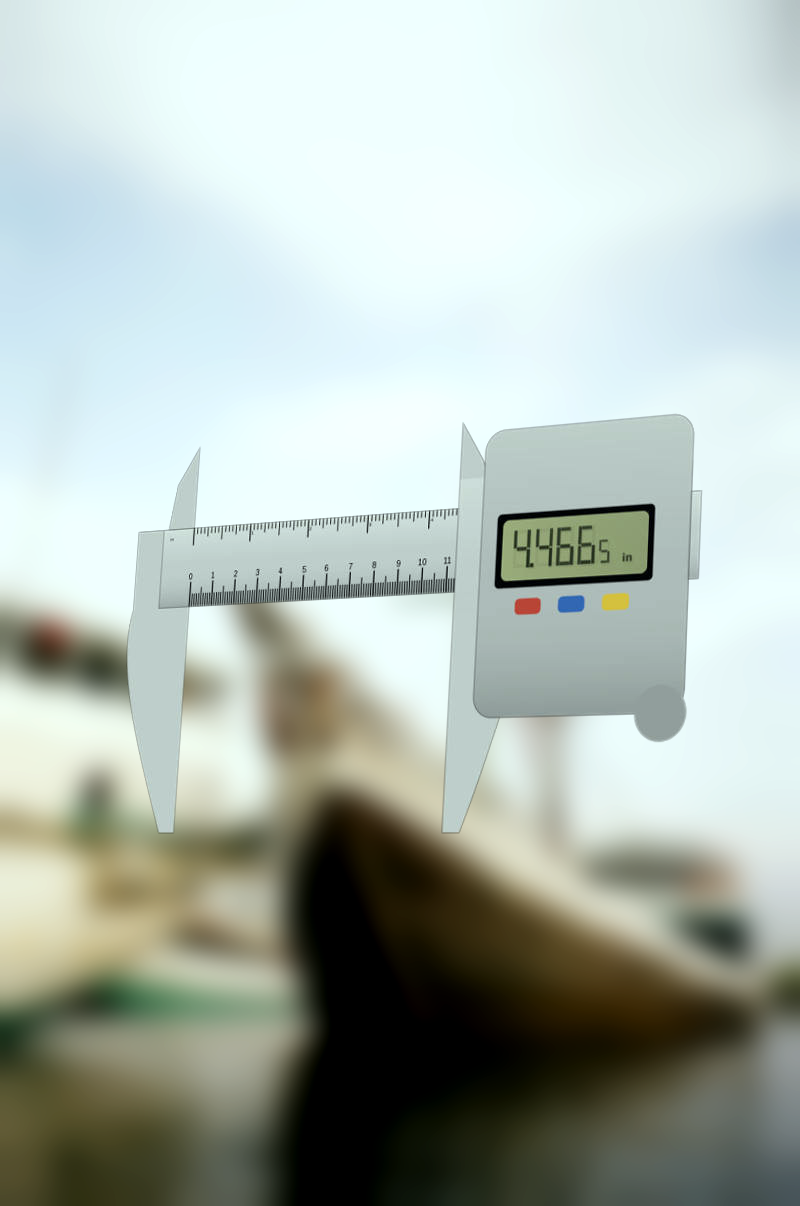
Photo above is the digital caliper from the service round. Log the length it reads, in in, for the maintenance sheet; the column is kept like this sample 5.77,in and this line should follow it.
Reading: 4.4665,in
